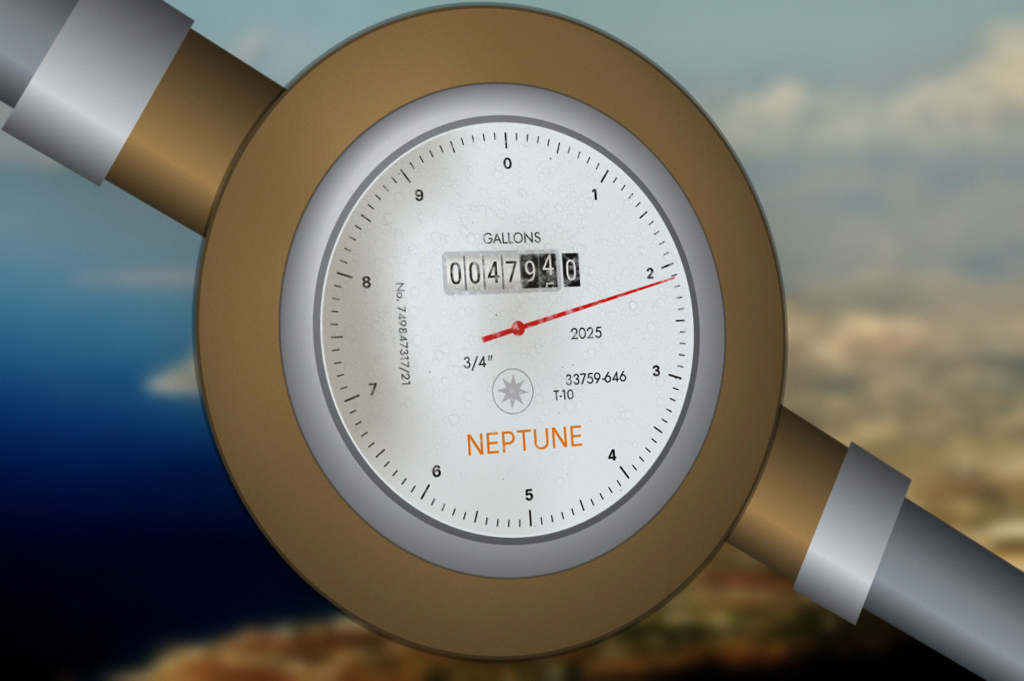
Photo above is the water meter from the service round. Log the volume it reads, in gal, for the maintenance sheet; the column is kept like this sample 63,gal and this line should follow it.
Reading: 47942.1,gal
